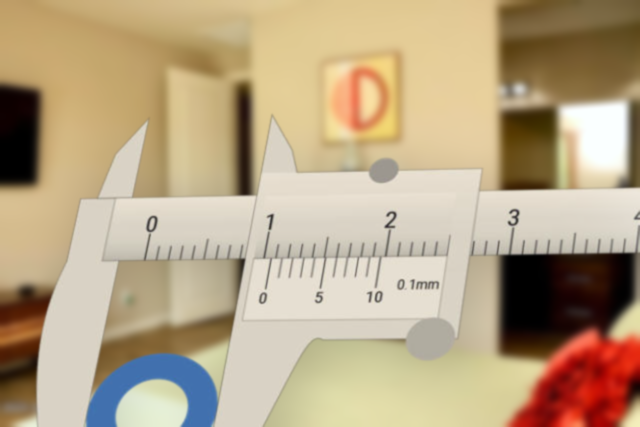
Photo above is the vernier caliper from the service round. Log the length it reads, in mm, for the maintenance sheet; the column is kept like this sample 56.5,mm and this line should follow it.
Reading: 10.6,mm
